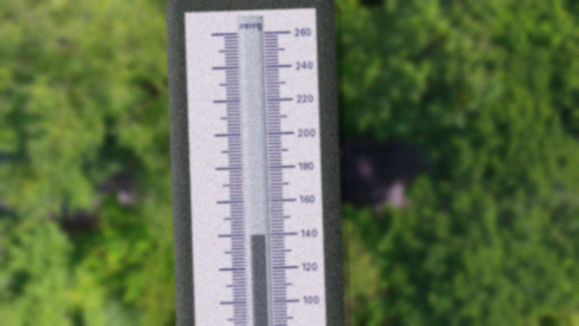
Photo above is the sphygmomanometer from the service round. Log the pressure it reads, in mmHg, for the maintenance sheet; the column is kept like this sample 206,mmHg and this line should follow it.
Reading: 140,mmHg
